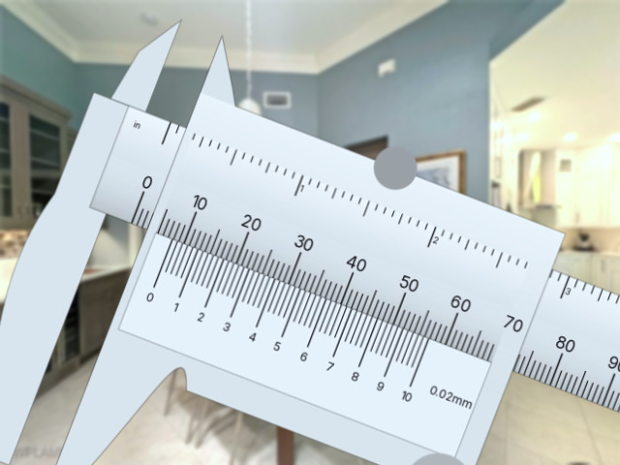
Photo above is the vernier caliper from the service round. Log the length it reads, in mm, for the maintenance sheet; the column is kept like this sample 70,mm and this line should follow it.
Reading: 7.8,mm
